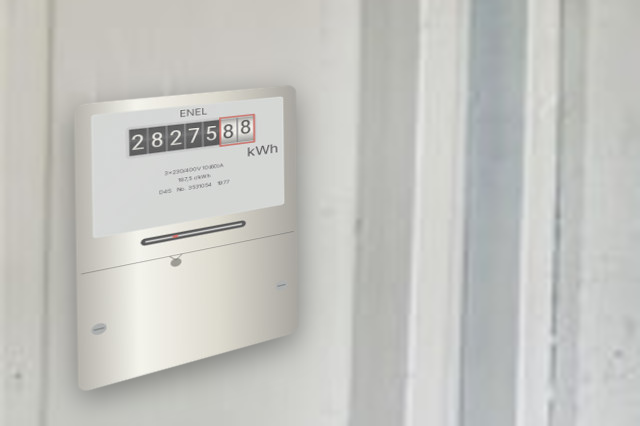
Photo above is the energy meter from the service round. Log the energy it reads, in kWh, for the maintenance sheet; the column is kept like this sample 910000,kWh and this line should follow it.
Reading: 28275.88,kWh
